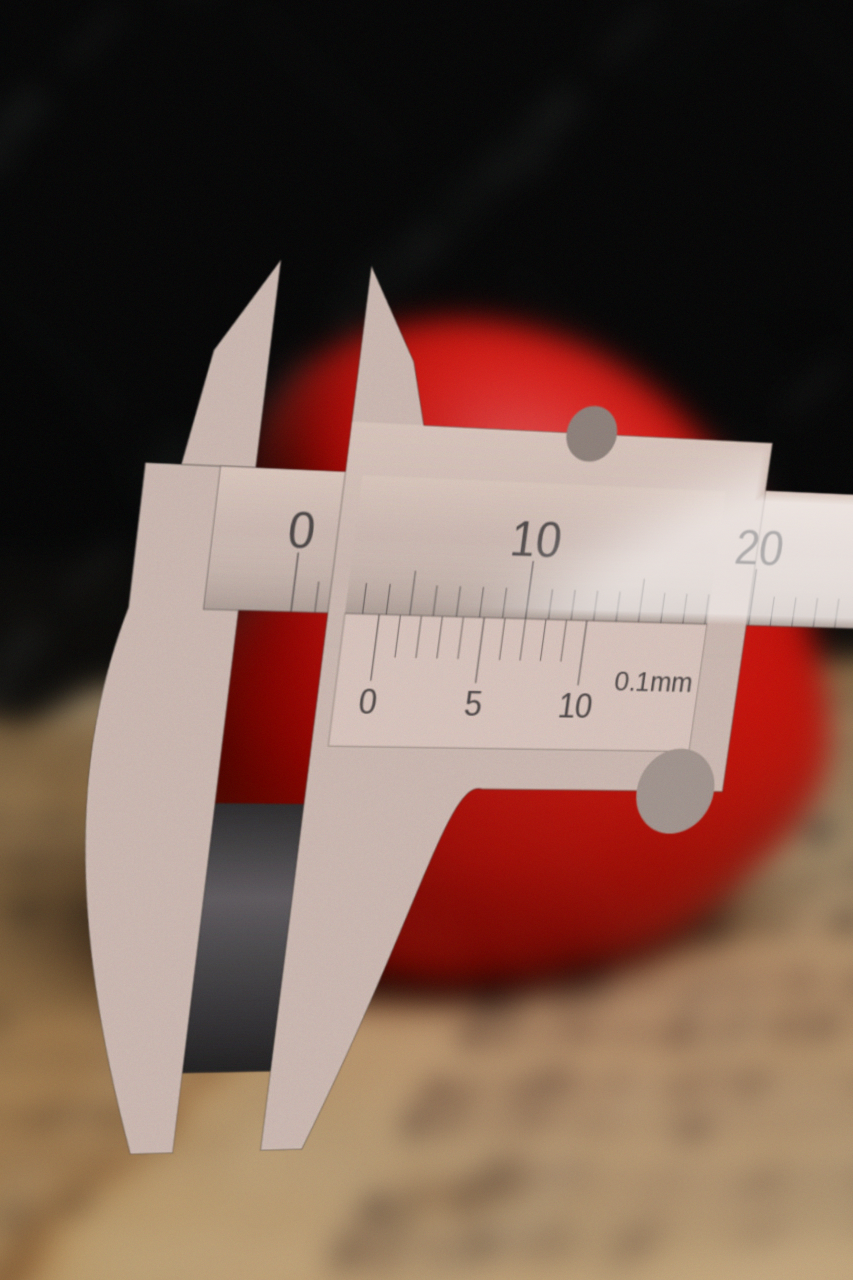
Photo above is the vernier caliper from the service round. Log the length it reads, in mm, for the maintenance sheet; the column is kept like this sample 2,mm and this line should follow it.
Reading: 3.7,mm
